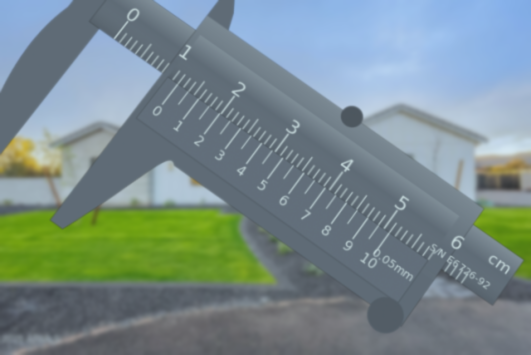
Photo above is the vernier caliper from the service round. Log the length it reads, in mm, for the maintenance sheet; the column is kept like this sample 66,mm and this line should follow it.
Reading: 12.0,mm
